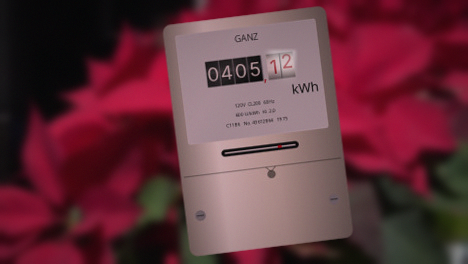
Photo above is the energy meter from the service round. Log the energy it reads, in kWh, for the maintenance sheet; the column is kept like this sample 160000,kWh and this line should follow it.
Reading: 405.12,kWh
